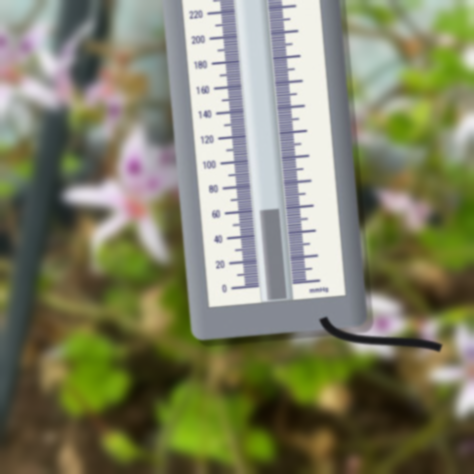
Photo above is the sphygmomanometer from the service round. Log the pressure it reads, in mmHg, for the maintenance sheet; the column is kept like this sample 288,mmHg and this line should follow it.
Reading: 60,mmHg
